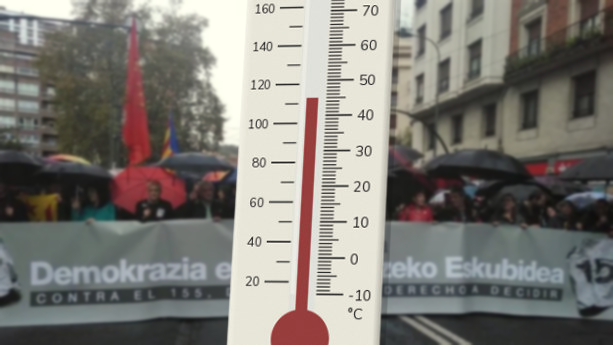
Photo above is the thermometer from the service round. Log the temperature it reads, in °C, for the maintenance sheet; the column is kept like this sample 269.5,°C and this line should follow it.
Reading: 45,°C
